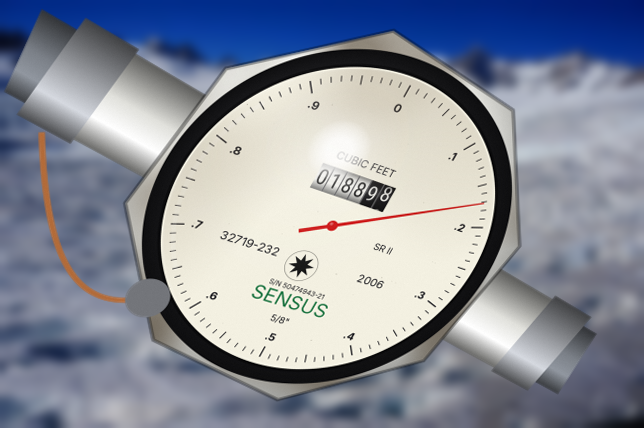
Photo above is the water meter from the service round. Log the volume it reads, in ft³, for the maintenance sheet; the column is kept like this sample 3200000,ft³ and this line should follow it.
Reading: 18898.17,ft³
